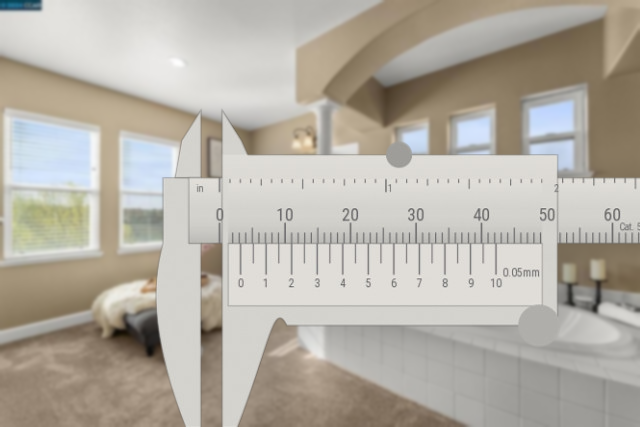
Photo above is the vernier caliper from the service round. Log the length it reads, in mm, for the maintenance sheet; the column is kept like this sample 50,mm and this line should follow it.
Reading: 3.2,mm
